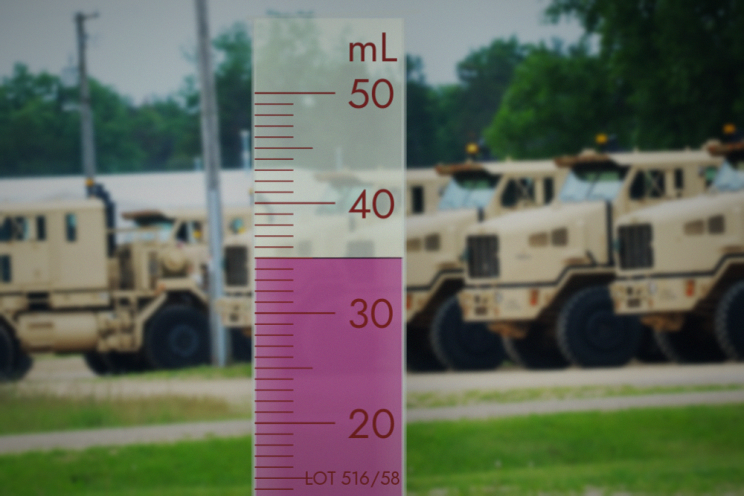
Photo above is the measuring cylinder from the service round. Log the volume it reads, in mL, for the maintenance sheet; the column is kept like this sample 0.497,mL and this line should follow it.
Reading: 35,mL
